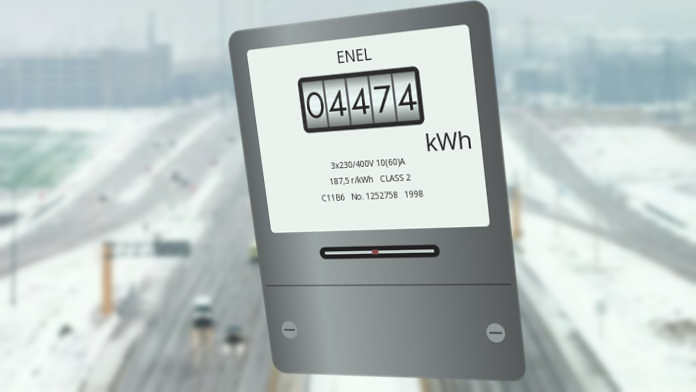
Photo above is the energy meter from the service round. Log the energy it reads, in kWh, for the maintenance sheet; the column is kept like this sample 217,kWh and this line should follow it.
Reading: 4474,kWh
